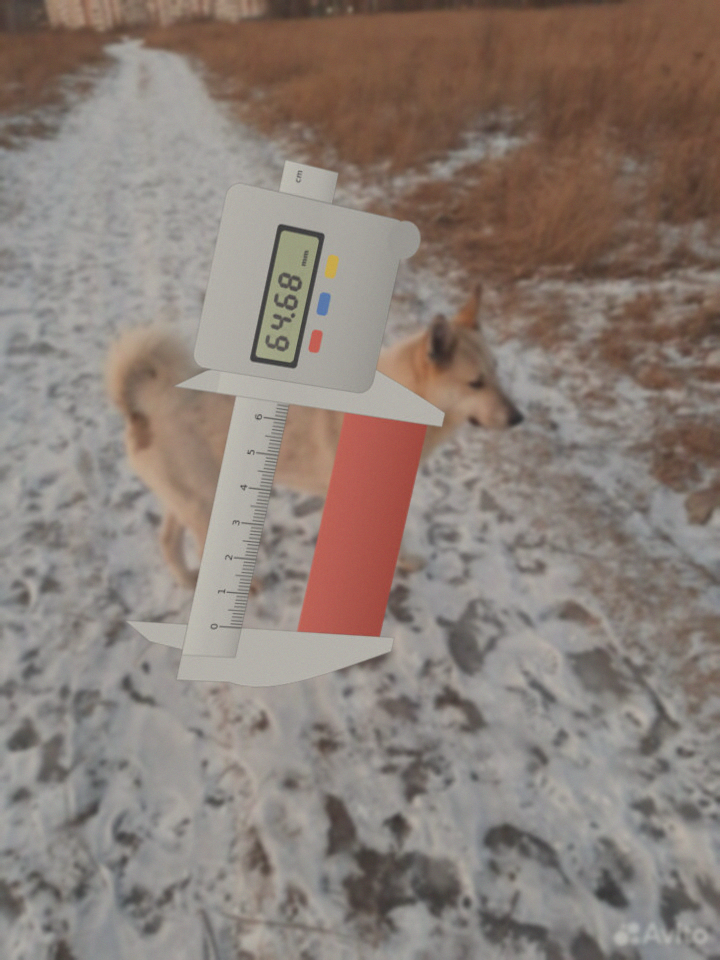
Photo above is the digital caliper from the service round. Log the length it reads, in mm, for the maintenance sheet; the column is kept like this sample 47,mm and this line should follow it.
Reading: 64.68,mm
